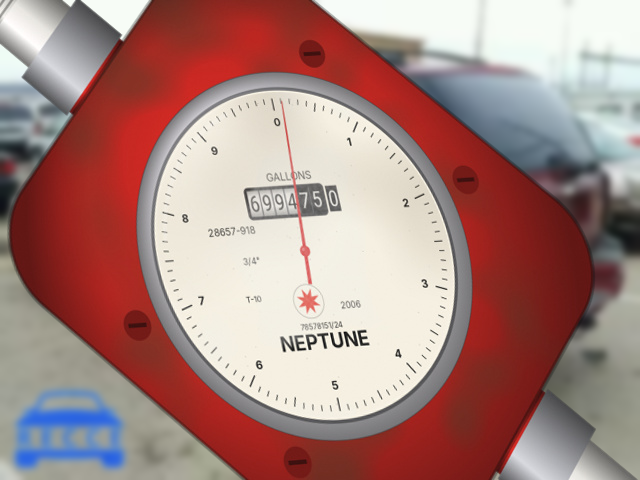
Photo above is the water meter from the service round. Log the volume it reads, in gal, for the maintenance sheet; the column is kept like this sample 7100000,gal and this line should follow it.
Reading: 6994750.1,gal
